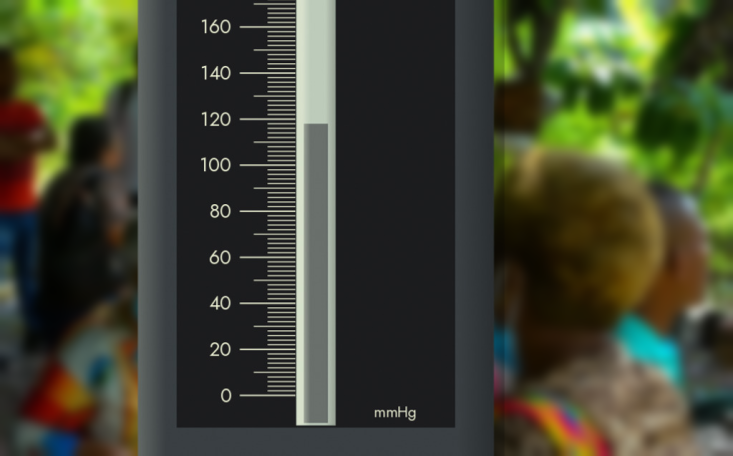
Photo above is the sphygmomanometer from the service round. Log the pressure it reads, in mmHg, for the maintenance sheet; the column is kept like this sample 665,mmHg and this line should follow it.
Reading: 118,mmHg
